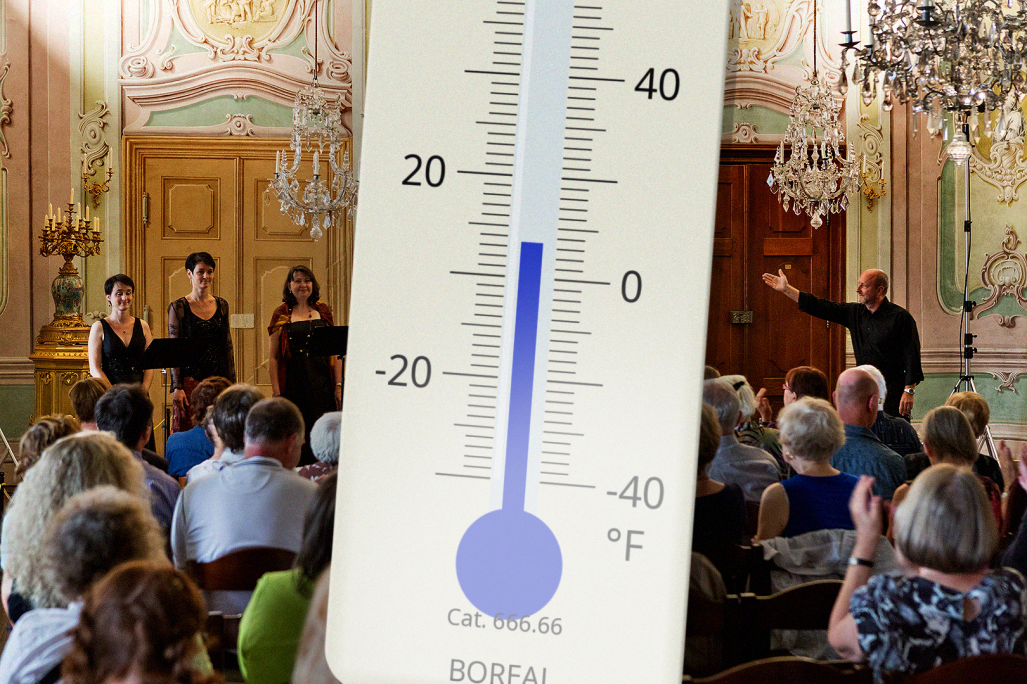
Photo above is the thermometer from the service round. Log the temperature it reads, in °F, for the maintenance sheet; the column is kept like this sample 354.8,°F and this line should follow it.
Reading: 7,°F
